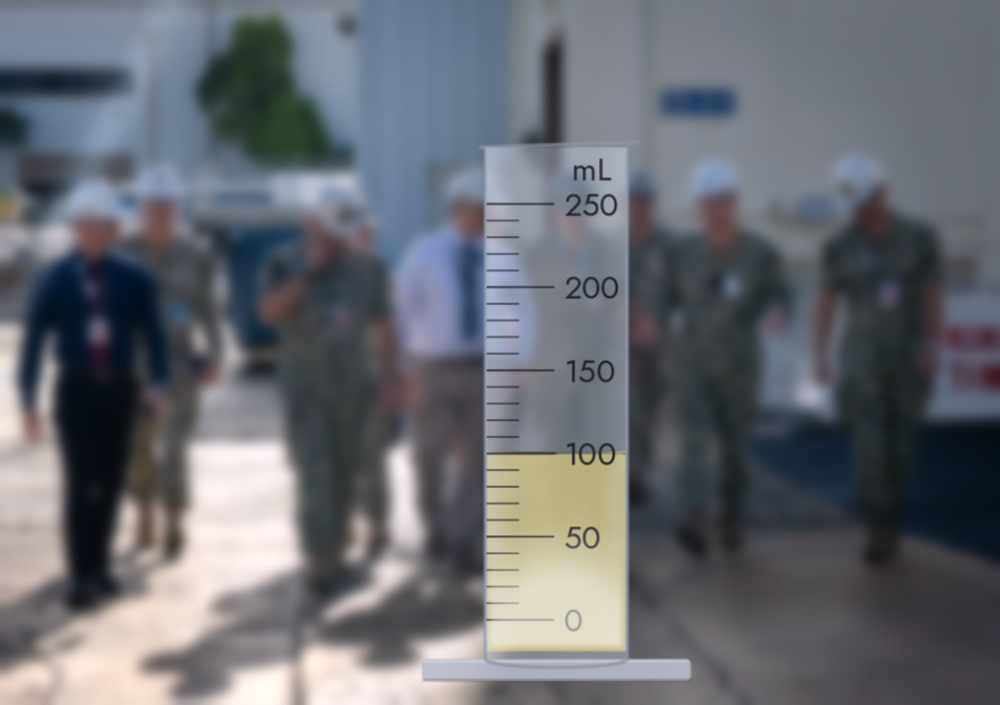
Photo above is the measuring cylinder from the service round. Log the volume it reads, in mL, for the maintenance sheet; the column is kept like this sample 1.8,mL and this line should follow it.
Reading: 100,mL
